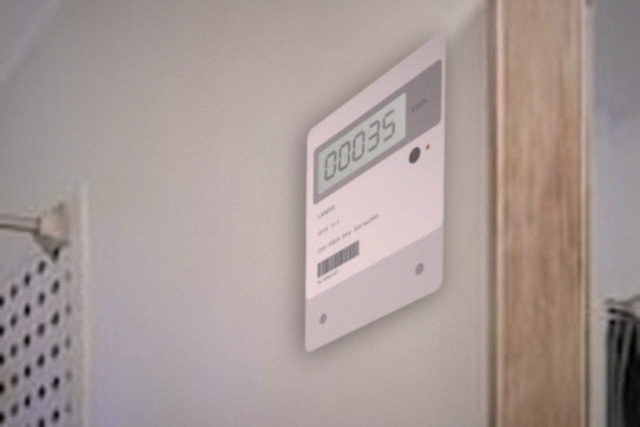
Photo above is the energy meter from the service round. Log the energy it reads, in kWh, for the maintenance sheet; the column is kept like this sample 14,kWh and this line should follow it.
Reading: 35,kWh
